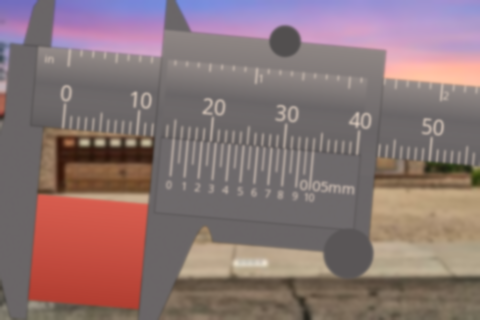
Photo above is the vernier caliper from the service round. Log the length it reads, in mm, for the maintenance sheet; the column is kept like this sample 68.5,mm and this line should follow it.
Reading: 15.0,mm
